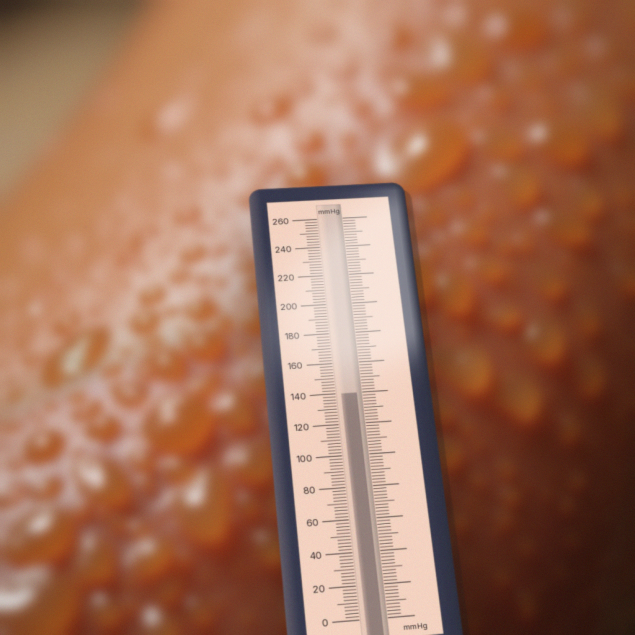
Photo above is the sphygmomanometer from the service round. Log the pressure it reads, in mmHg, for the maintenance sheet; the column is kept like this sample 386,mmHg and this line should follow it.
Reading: 140,mmHg
